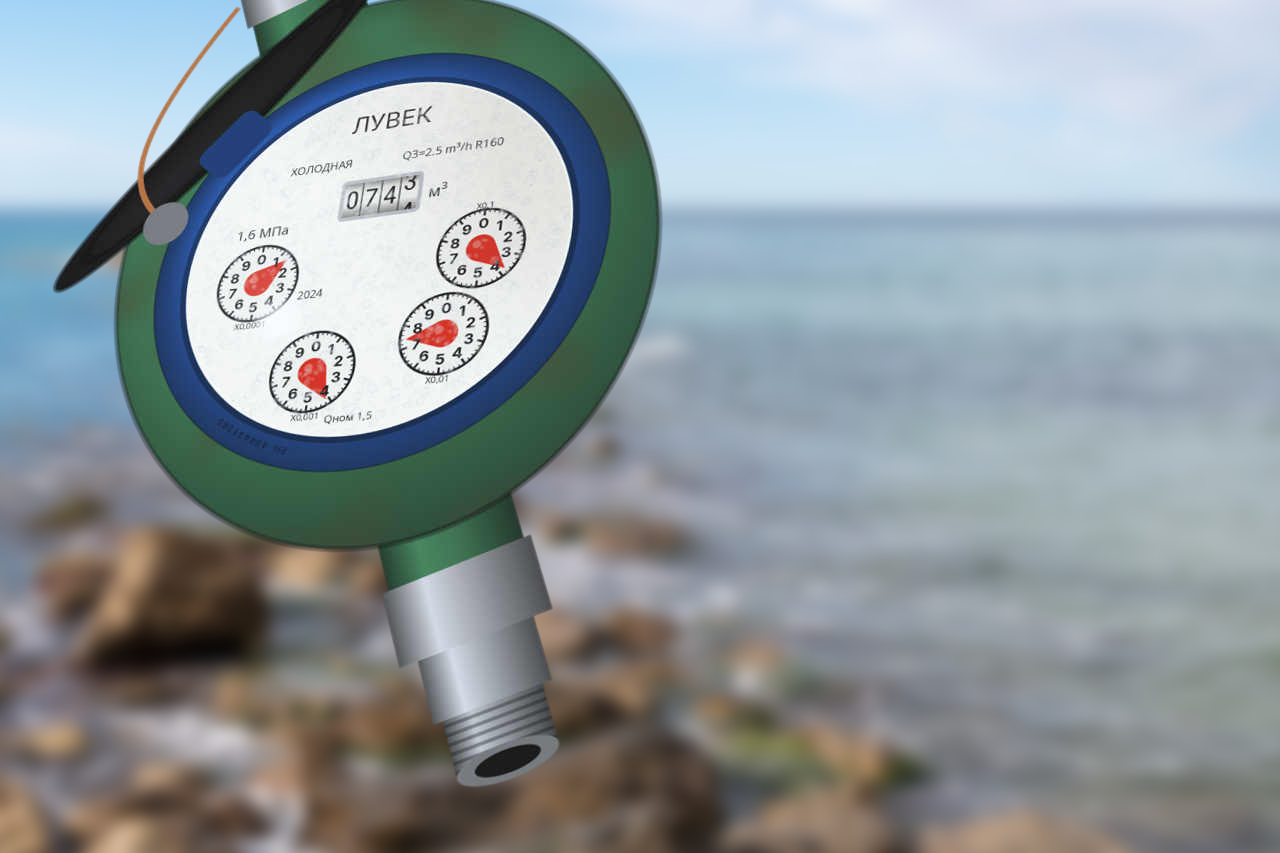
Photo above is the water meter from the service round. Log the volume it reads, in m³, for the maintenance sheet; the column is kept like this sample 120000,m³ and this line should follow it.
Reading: 743.3741,m³
